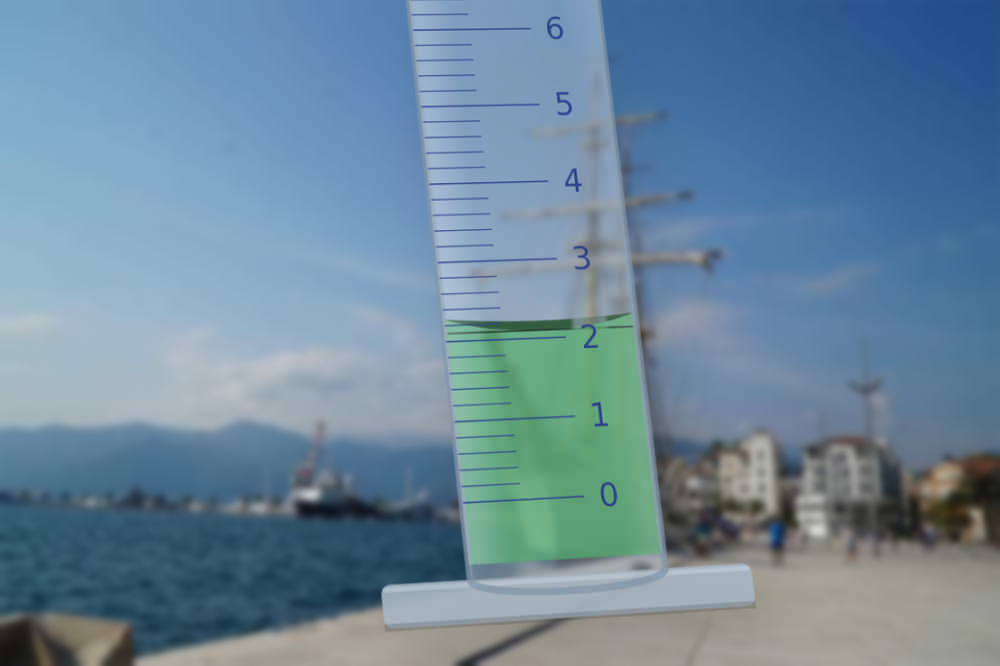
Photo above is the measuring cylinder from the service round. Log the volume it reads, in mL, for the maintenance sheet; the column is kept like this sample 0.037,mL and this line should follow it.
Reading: 2.1,mL
